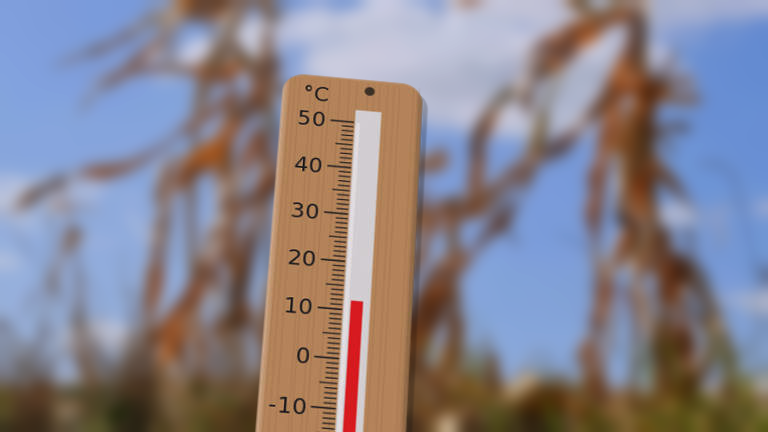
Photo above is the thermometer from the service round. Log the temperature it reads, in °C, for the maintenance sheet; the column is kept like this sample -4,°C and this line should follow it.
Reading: 12,°C
